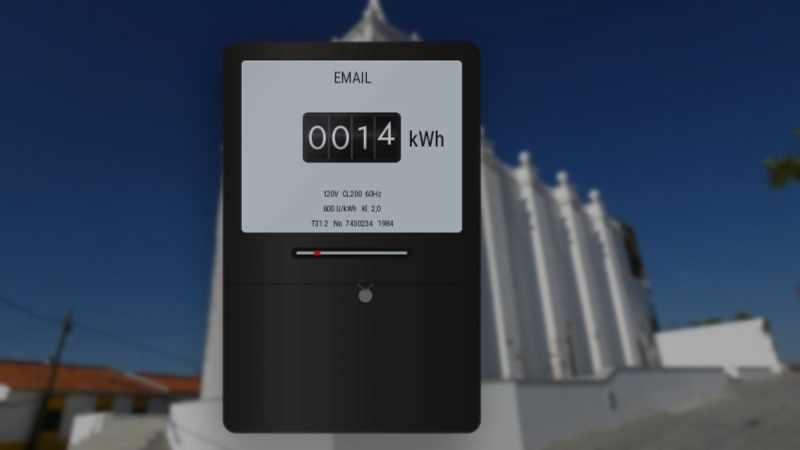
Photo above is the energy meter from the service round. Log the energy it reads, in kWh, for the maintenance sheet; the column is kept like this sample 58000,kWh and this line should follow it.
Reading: 14,kWh
